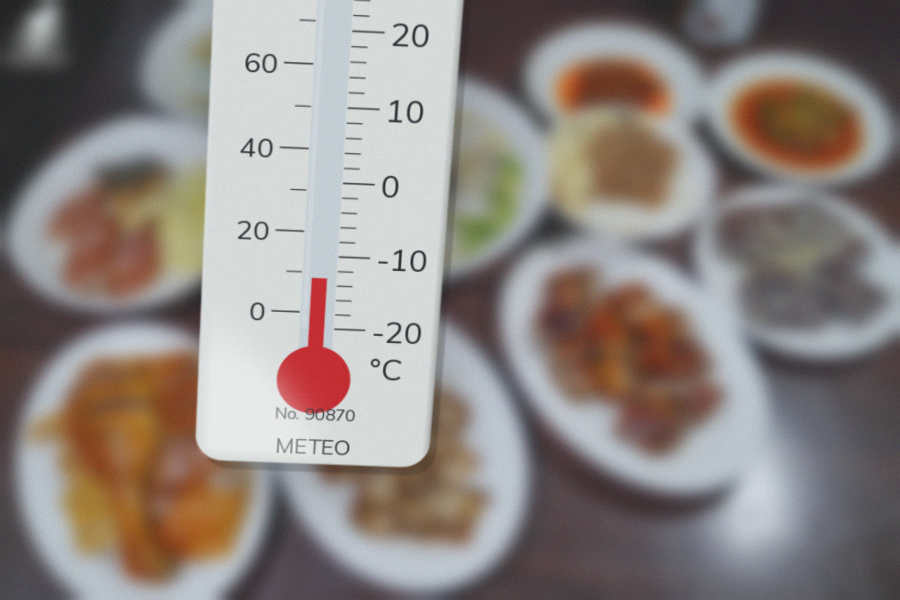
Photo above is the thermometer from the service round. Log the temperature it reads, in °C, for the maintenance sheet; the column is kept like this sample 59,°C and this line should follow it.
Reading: -13,°C
